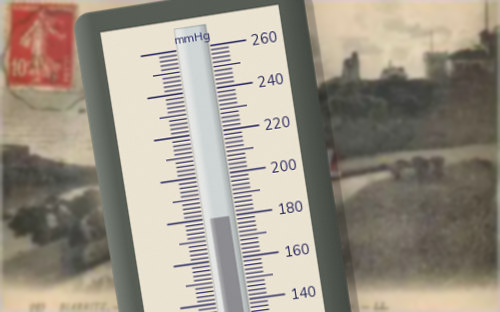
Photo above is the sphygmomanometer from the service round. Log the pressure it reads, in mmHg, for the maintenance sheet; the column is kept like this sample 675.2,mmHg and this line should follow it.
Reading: 180,mmHg
